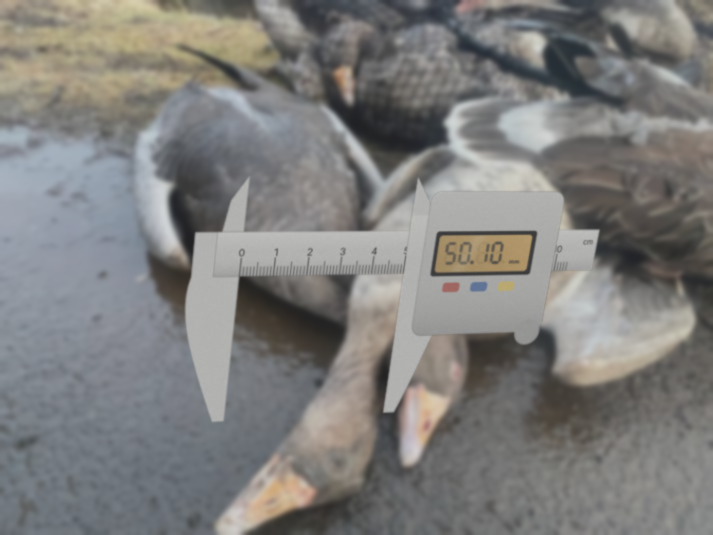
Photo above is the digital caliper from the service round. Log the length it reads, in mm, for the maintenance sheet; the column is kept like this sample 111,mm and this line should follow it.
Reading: 50.10,mm
